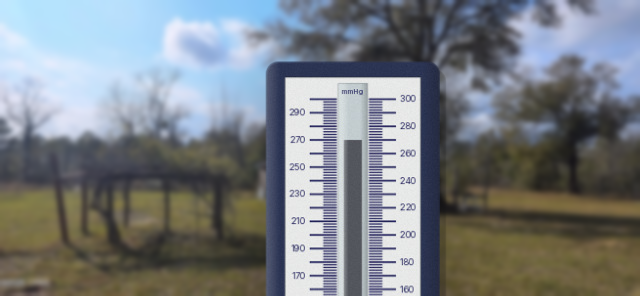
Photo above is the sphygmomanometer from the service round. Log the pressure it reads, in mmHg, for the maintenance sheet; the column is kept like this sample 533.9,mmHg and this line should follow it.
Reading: 270,mmHg
